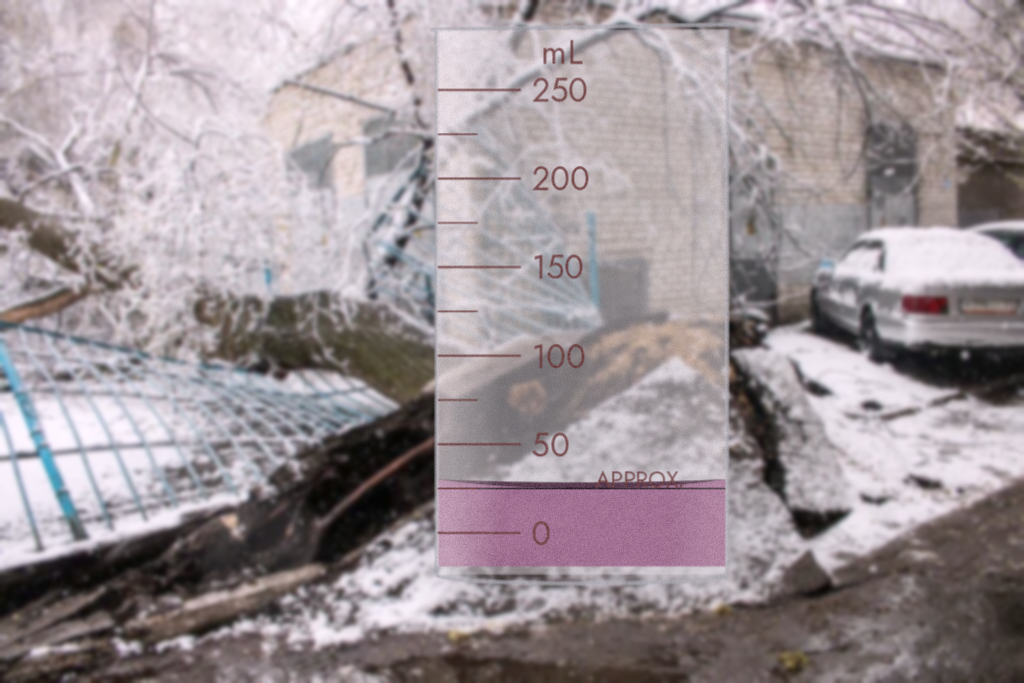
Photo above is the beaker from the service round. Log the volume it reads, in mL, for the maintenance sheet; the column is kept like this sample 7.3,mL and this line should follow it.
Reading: 25,mL
